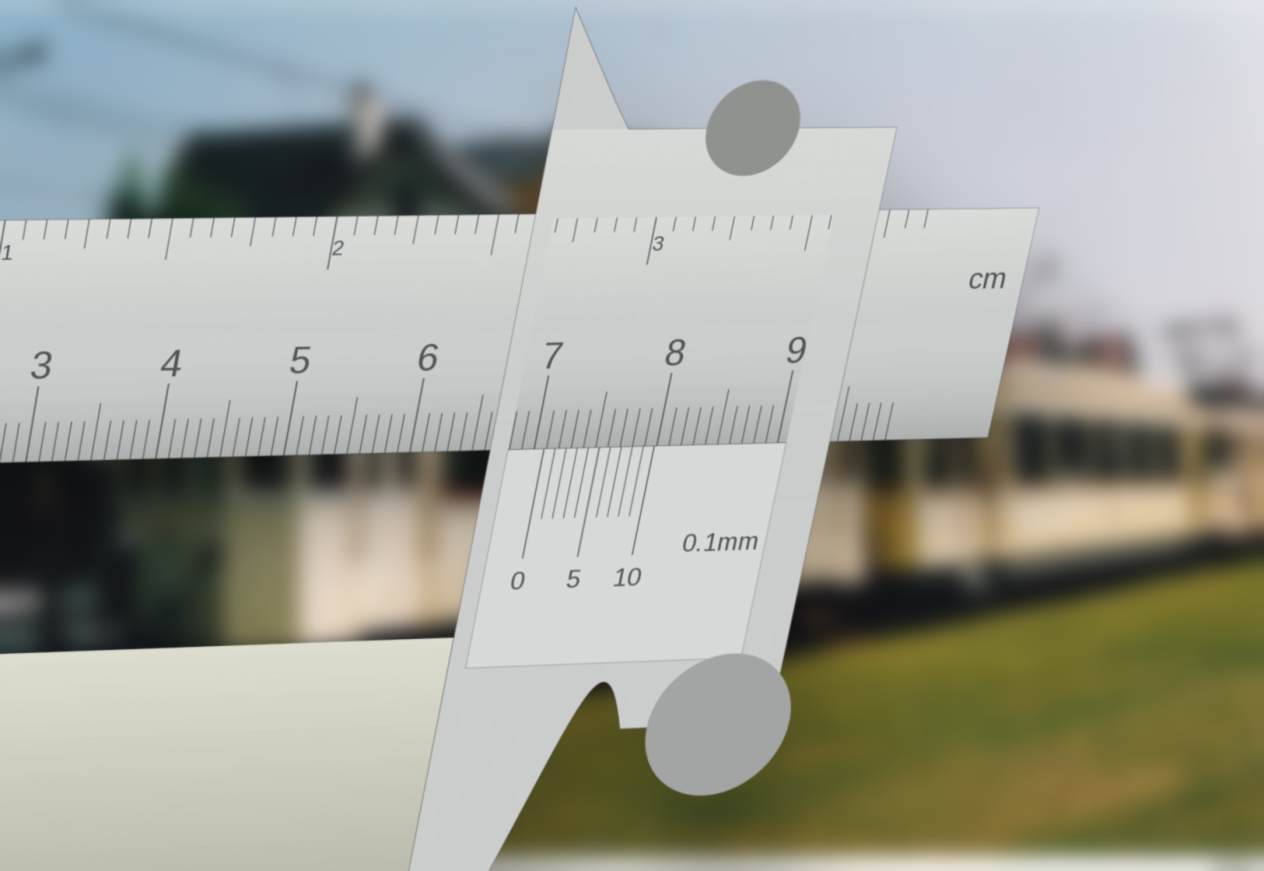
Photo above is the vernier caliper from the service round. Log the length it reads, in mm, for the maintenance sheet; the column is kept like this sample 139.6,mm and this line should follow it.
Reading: 70.8,mm
